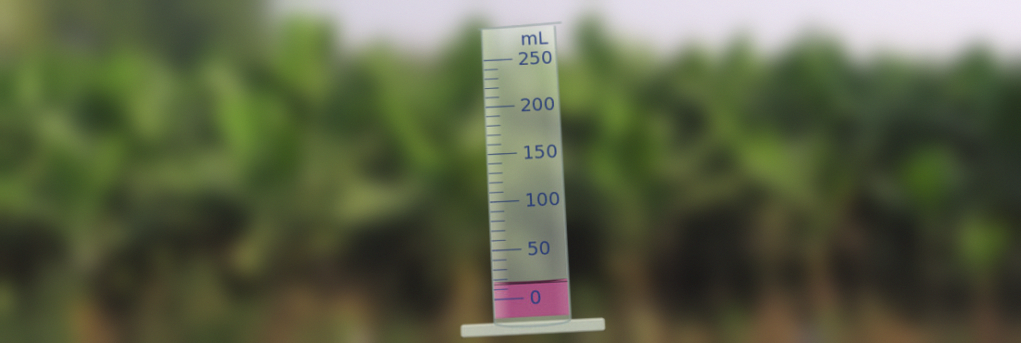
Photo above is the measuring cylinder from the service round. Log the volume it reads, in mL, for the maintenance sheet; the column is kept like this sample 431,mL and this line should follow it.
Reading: 15,mL
